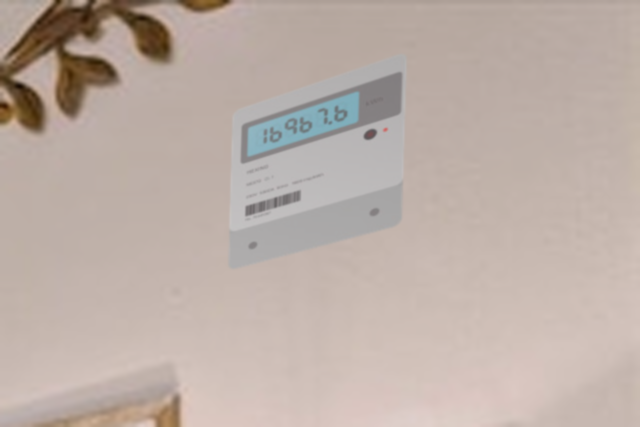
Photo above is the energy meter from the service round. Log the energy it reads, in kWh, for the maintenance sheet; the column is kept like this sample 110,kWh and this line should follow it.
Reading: 16967.6,kWh
